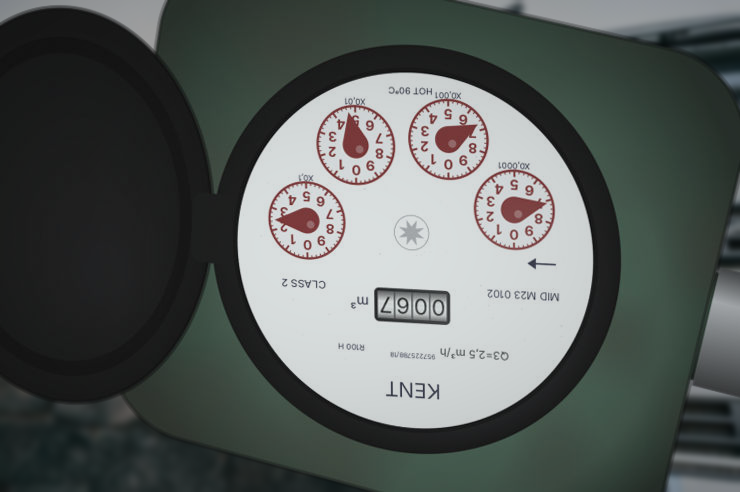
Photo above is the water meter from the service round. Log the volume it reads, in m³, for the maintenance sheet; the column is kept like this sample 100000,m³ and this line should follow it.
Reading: 67.2467,m³
